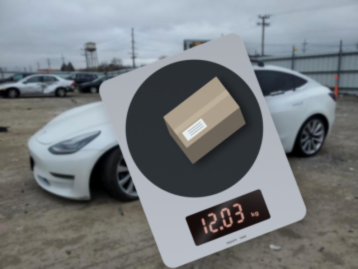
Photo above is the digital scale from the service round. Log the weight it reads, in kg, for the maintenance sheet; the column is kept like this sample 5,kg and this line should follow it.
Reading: 12.03,kg
